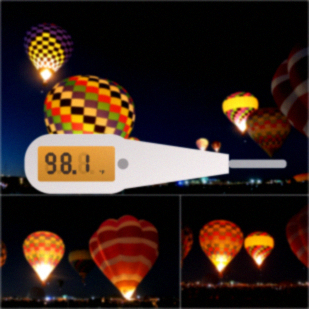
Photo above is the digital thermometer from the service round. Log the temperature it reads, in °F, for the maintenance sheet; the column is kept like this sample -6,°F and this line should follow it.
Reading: 98.1,°F
